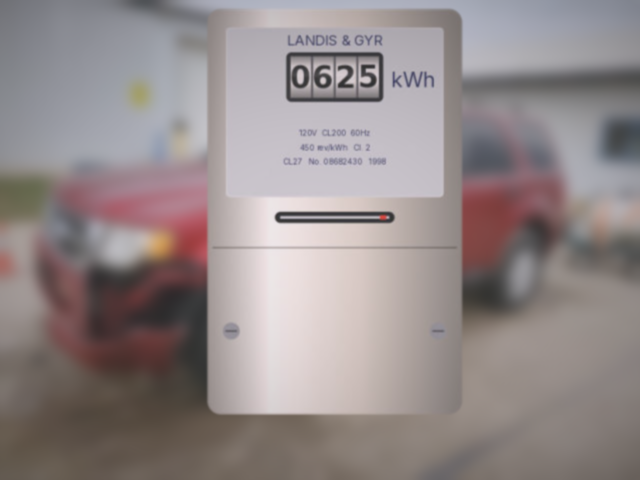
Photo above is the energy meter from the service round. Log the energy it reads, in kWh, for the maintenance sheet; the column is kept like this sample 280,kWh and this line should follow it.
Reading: 625,kWh
